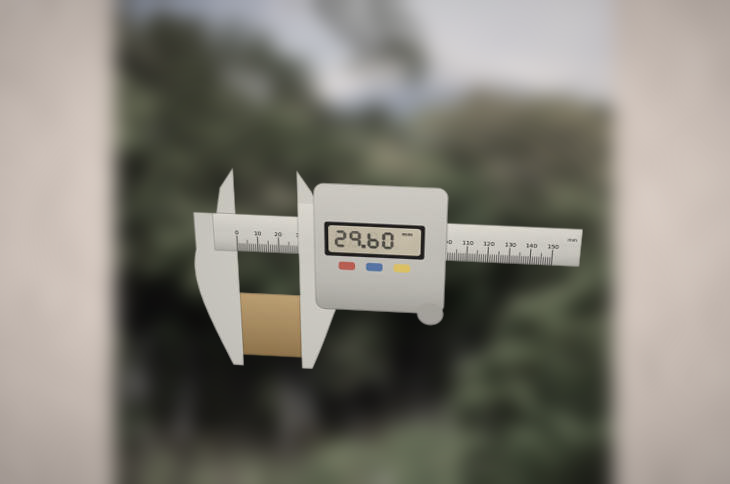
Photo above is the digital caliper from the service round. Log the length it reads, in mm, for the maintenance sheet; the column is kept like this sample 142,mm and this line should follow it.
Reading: 29.60,mm
